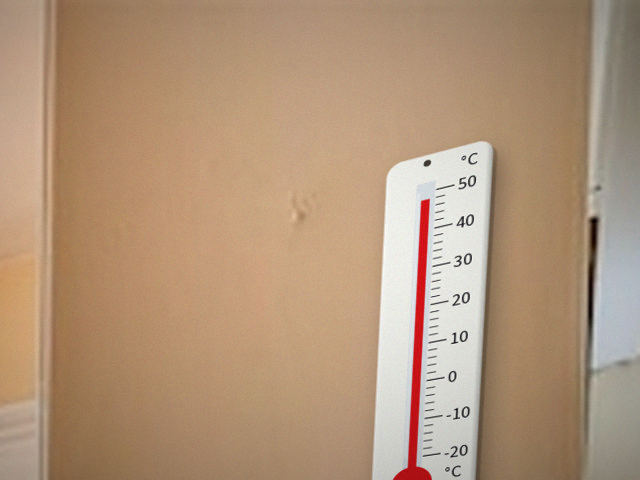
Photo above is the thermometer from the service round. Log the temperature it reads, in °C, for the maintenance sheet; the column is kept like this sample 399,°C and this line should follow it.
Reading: 48,°C
